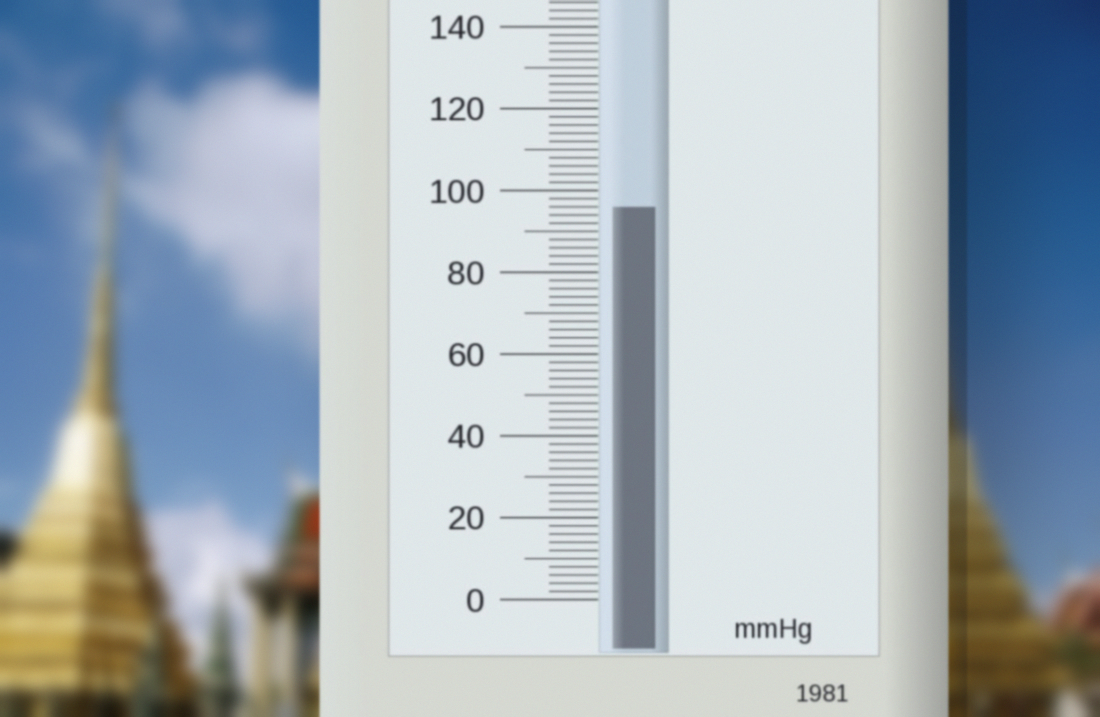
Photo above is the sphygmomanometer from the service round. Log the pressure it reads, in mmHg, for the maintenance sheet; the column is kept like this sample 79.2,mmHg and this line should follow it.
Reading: 96,mmHg
